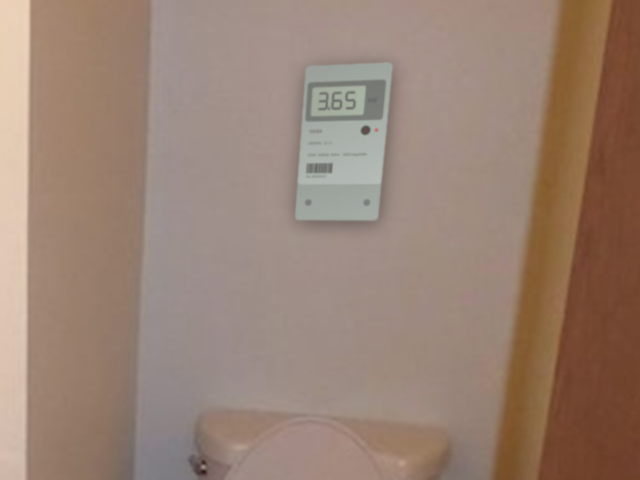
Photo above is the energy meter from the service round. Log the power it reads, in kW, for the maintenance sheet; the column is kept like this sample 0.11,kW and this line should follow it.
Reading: 3.65,kW
